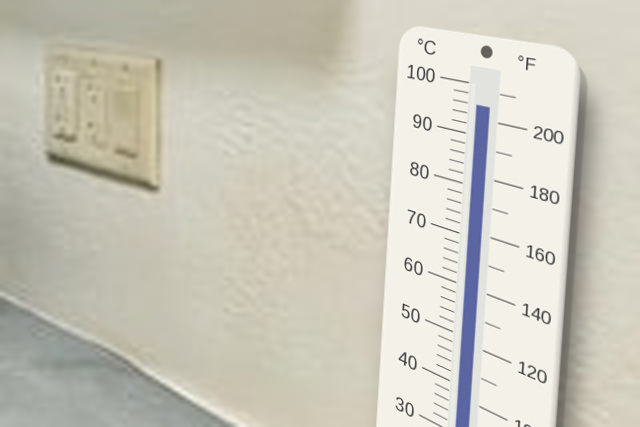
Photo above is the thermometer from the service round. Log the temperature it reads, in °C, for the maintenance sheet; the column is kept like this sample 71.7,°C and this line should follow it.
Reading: 96,°C
